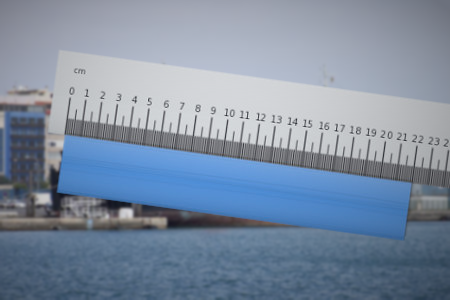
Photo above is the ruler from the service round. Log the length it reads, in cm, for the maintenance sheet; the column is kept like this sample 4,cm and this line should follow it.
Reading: 22,cm
